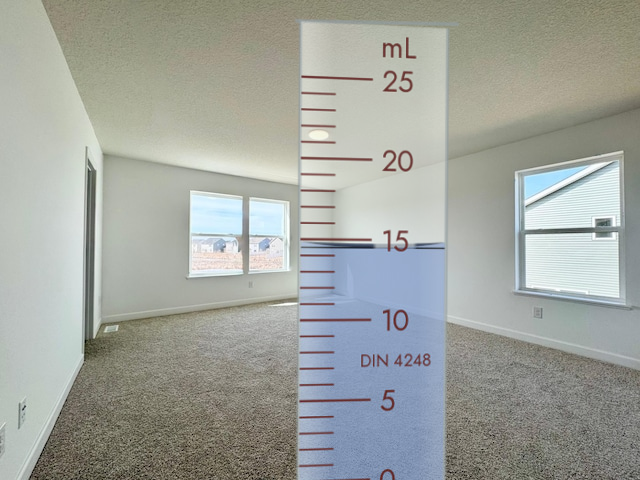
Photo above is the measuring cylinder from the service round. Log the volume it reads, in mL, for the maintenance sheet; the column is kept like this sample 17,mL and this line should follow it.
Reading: 14.5,mL
